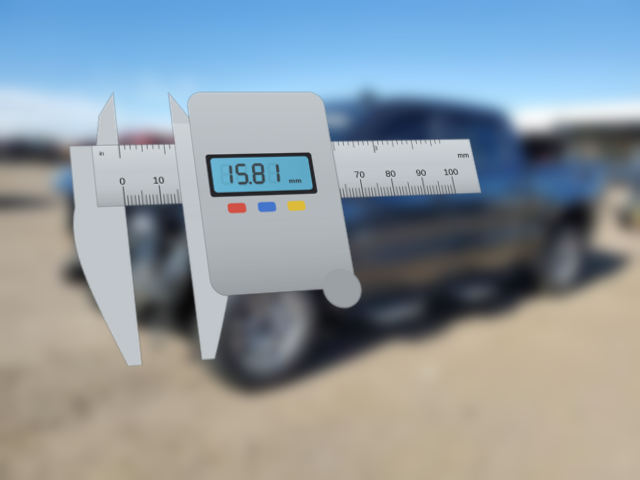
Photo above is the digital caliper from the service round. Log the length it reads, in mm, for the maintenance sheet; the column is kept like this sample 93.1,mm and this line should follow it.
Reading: 15.81,mm
